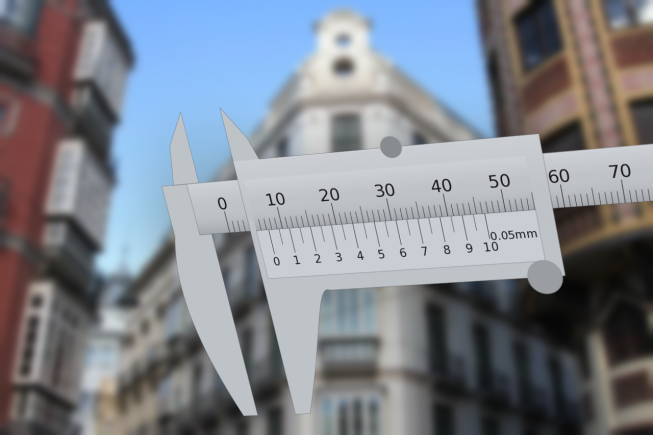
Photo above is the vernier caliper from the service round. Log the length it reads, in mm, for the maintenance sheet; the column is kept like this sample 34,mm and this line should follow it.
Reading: 7.4,mm
